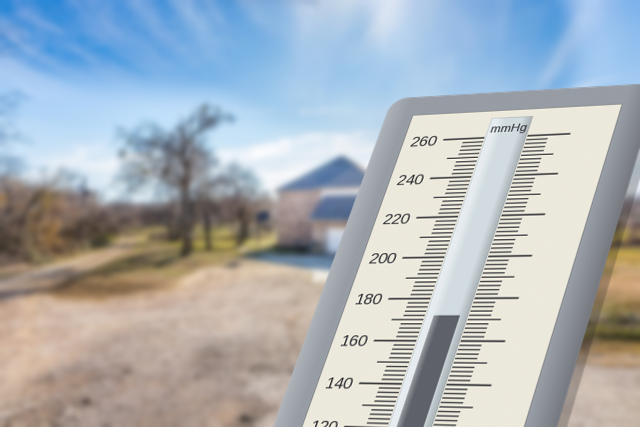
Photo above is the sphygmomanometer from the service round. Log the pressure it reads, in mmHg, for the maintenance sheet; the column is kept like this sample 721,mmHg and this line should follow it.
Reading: 172,mmHg
